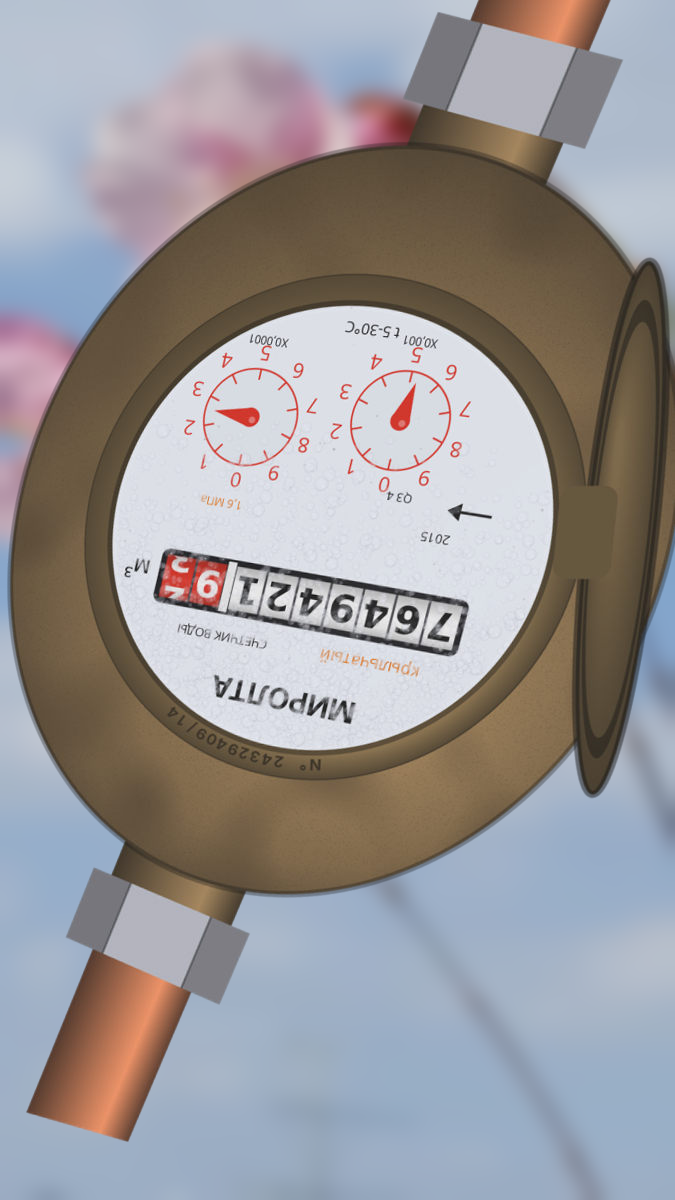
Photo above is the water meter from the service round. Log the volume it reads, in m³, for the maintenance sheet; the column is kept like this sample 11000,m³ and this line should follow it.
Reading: 7649421.9252,m³
